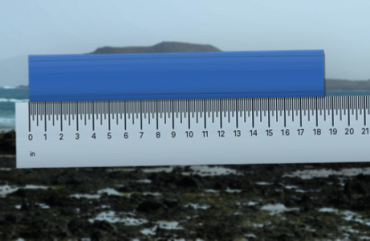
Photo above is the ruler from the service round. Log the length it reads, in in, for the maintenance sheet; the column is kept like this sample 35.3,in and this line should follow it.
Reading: 18.5,in
